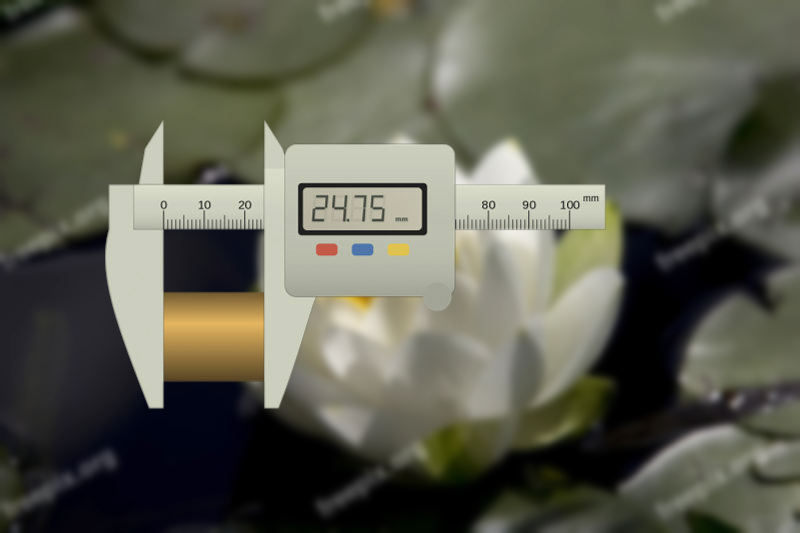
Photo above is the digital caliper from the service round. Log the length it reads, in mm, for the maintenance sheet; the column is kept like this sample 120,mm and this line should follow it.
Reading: 24.75,mm
